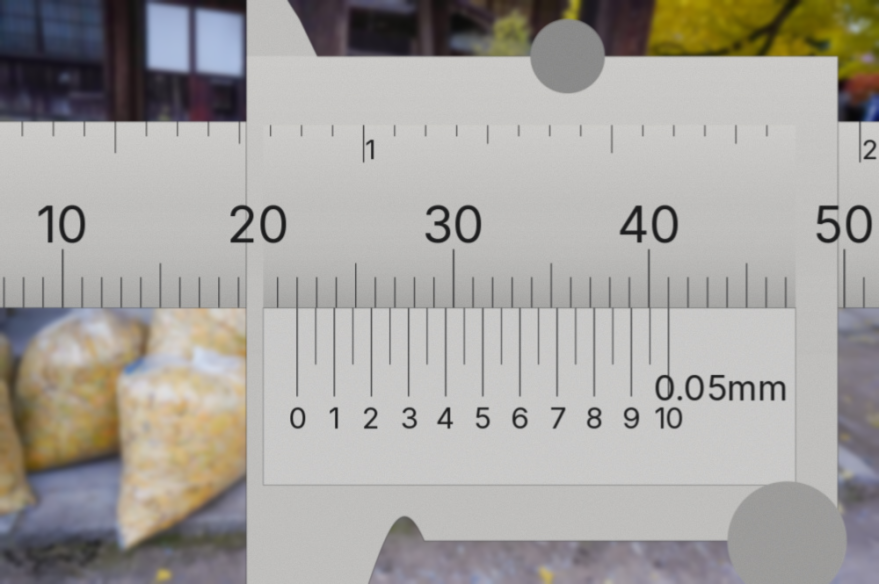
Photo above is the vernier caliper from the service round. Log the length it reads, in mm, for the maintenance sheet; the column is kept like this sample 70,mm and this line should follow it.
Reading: 22.0,mm
